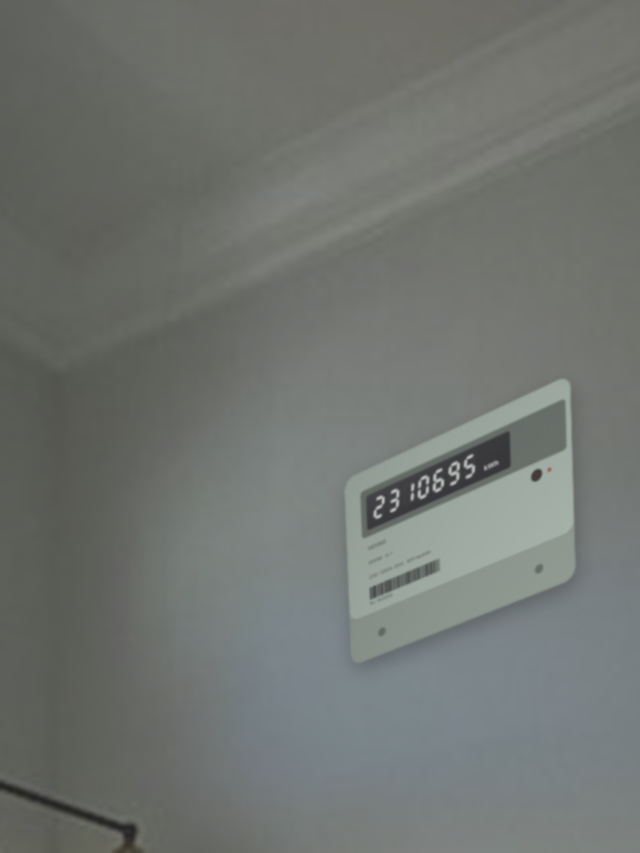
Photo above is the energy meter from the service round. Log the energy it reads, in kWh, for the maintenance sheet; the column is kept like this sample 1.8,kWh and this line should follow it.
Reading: 2310695,kWh
